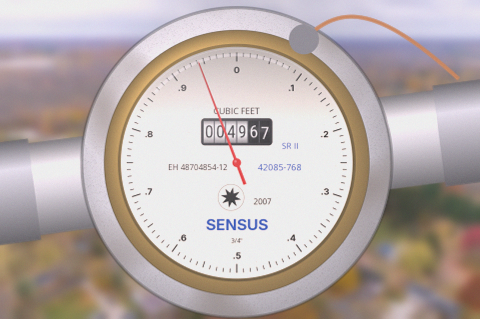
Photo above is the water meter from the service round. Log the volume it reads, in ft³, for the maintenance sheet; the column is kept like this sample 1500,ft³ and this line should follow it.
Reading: 4966.94,ft³
